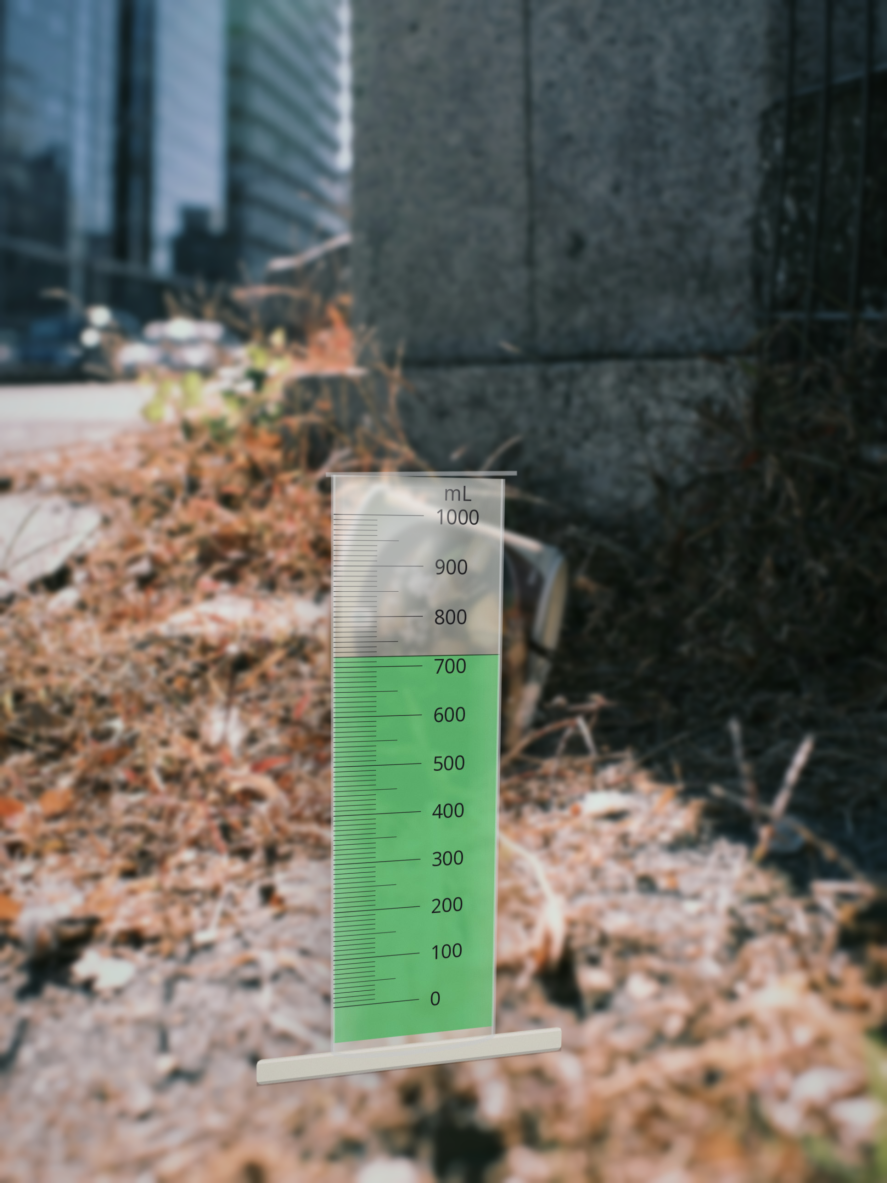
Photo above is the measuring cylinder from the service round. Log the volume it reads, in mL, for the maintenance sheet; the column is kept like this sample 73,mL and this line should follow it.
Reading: 720,mL
